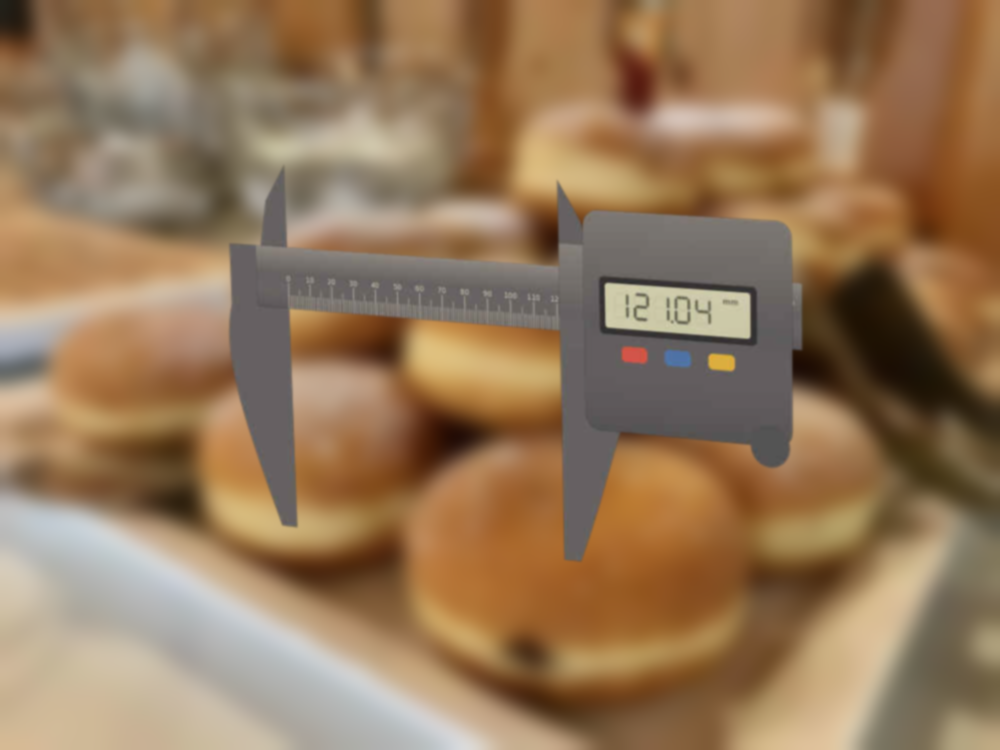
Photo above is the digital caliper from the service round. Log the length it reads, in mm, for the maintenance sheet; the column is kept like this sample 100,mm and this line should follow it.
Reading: 121.04,mm
